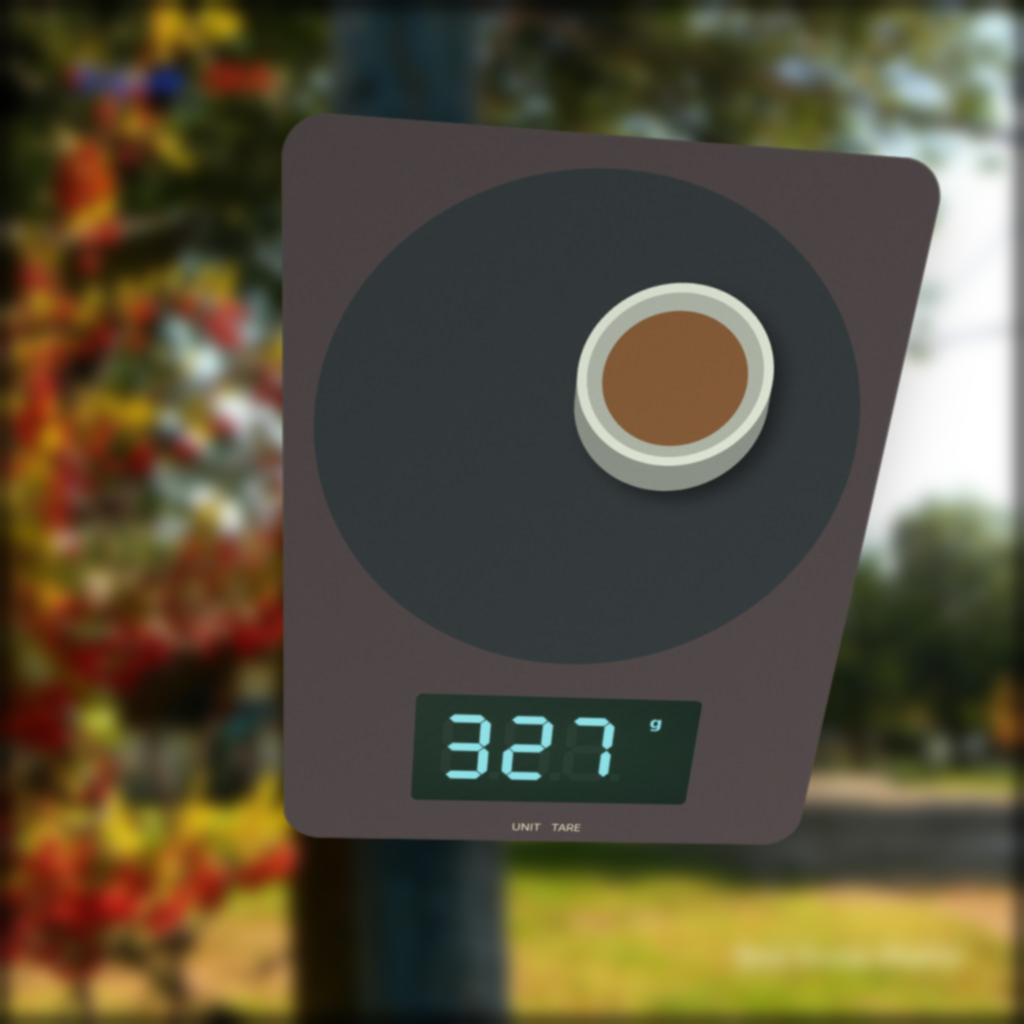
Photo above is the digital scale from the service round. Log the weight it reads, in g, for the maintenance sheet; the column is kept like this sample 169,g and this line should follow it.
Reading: 327,g
